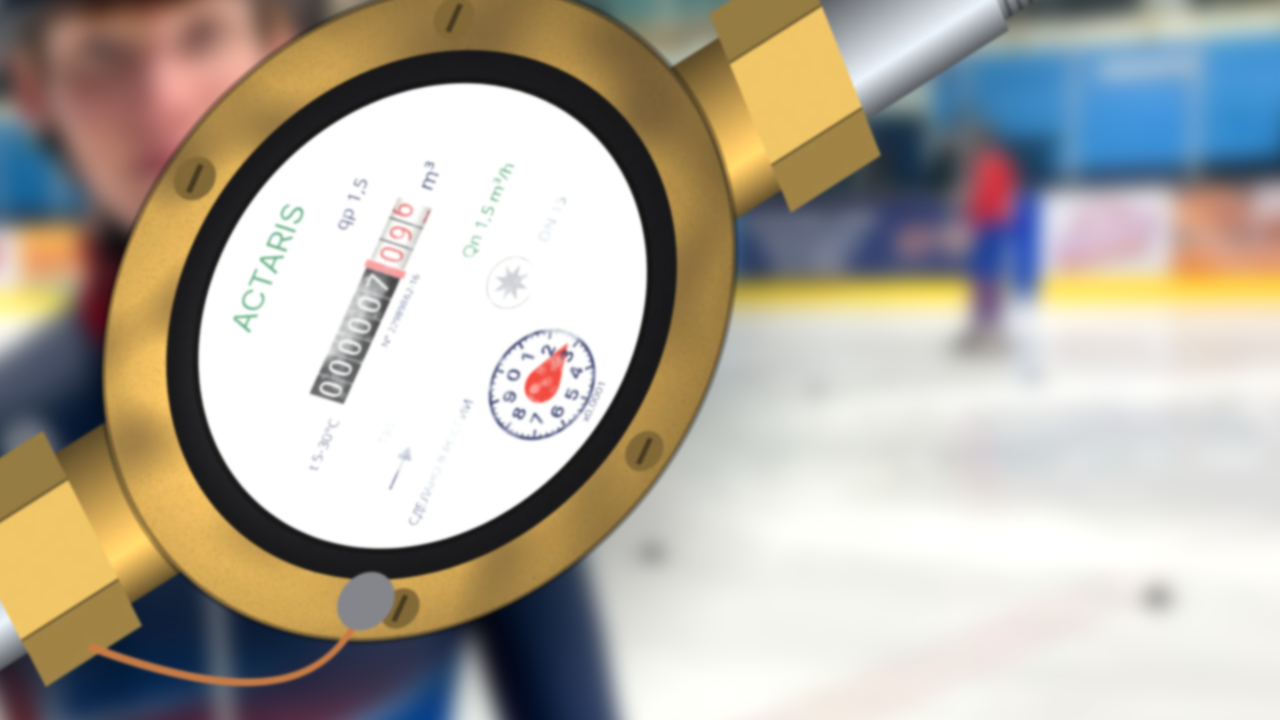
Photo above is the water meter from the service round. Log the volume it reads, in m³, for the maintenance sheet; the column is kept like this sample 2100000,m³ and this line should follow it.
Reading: 7.0962,m³
